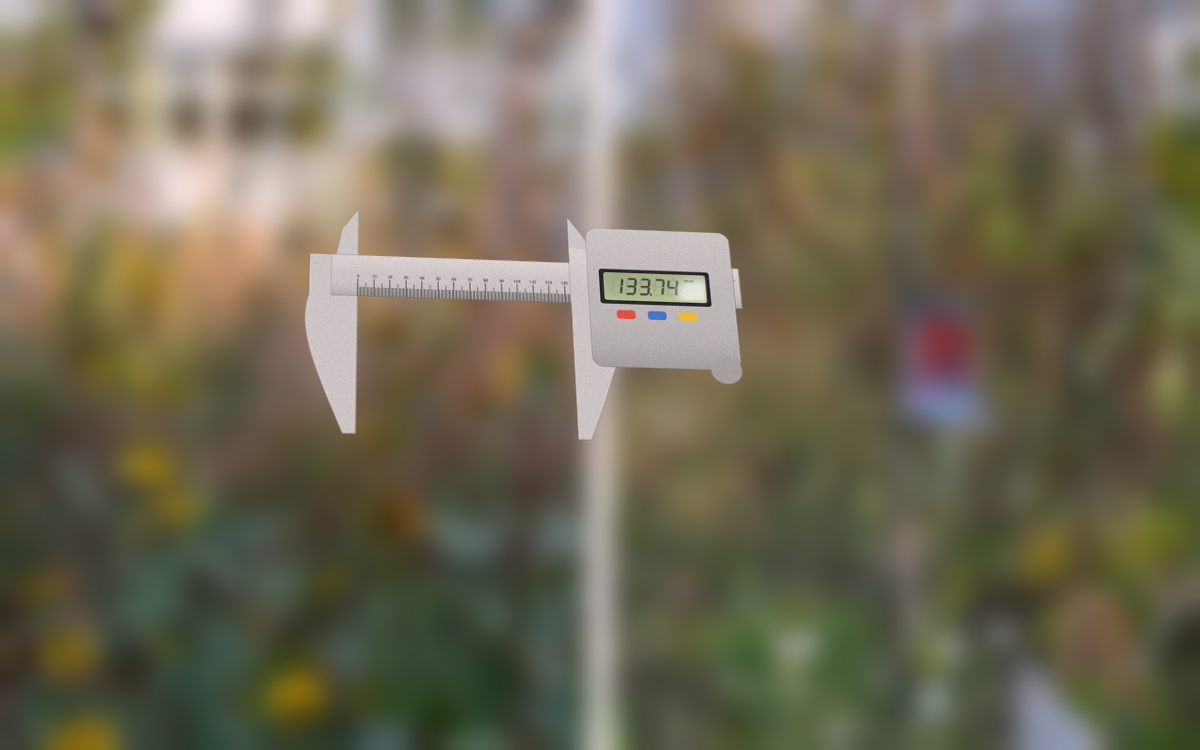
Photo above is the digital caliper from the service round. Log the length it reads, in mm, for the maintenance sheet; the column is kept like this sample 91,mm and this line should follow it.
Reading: 133.74,mm
